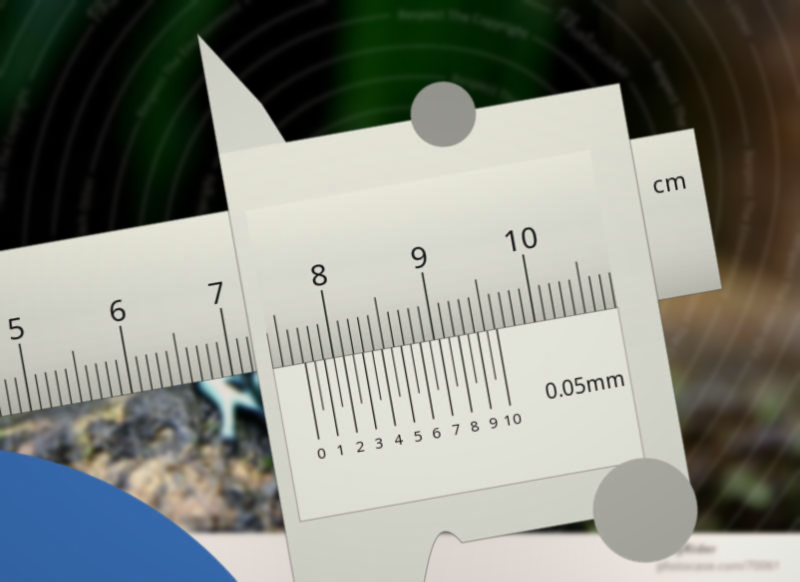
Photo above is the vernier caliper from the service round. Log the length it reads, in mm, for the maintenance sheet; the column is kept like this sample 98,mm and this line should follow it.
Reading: 77.2,mm
